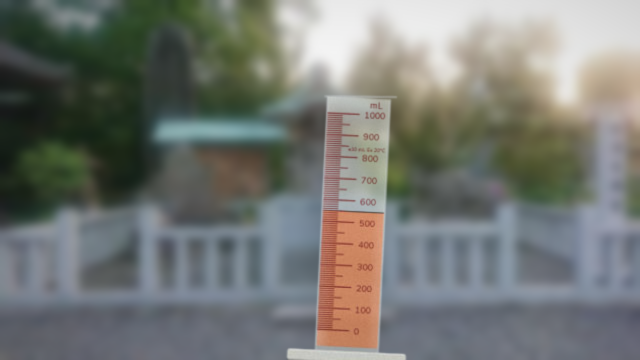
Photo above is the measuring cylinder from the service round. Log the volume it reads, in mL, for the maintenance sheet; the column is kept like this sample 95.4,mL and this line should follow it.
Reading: 550,mL
